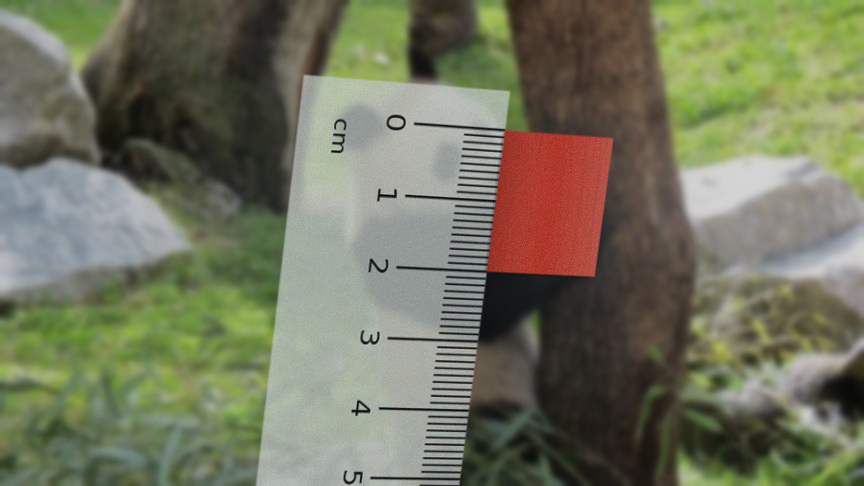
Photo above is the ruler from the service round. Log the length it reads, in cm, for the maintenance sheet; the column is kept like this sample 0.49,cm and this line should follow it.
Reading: 2,cm
